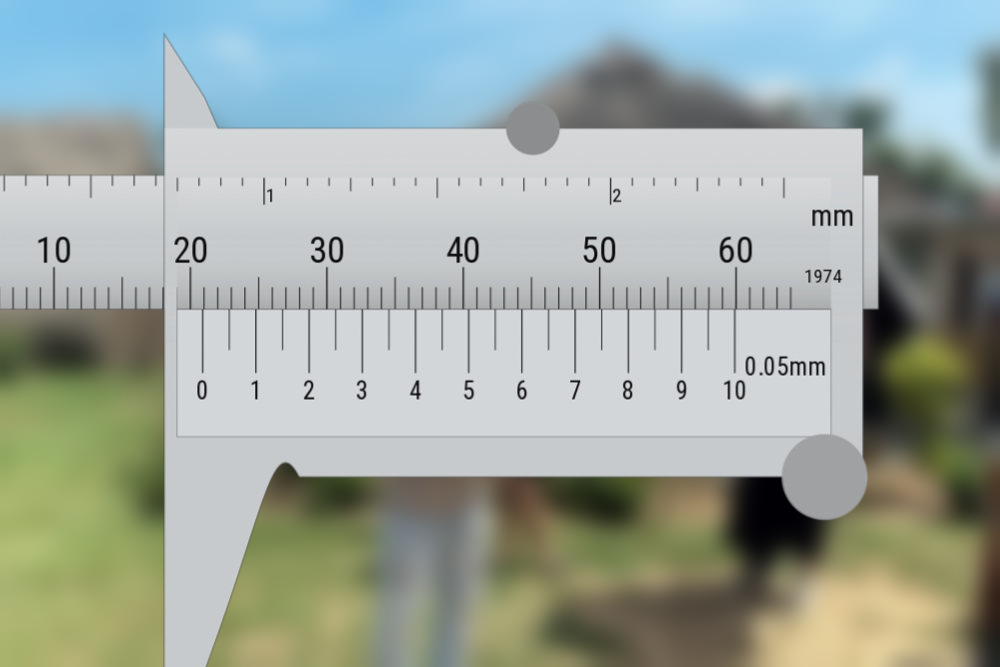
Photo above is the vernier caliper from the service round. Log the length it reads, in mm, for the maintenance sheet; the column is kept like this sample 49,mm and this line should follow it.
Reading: 20.9,mm
